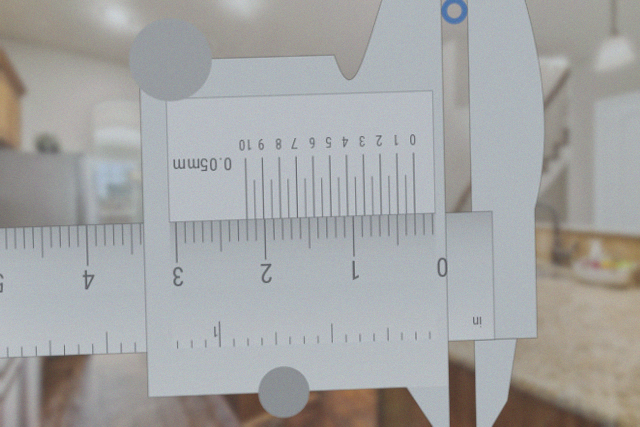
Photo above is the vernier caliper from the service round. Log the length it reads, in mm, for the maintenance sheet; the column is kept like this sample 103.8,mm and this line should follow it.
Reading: 3.0,mm
